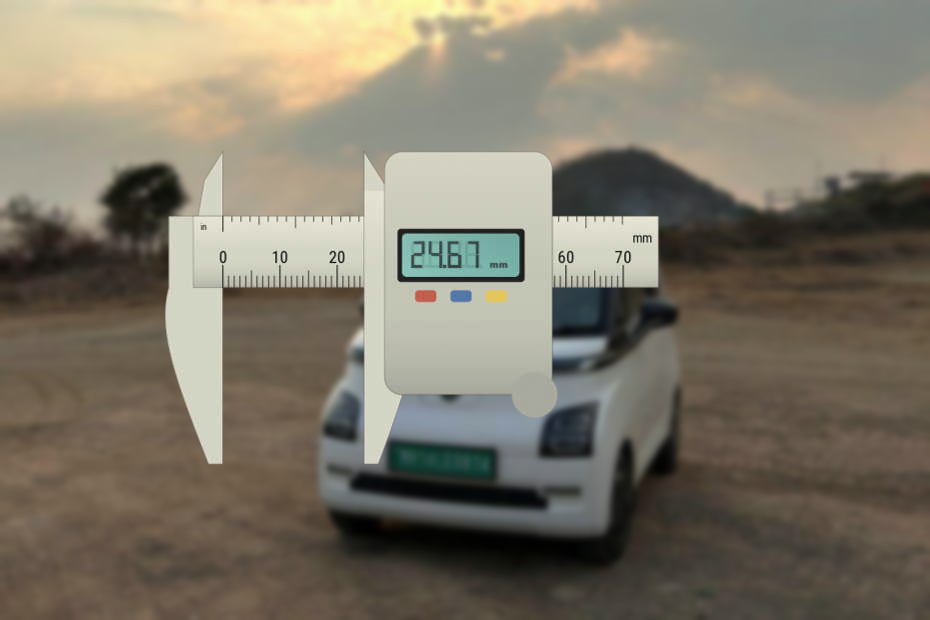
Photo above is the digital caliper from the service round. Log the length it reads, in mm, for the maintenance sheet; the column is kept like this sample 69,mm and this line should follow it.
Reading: 24.67,mm
